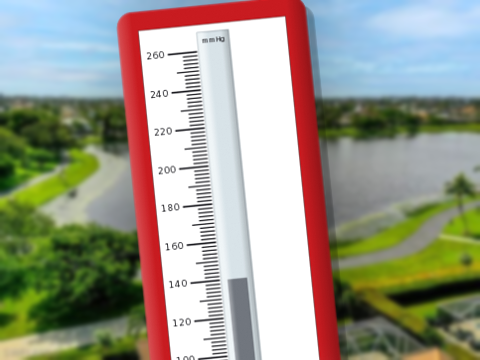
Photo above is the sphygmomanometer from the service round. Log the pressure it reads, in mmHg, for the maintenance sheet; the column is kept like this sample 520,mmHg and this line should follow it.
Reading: 140,mmHg
